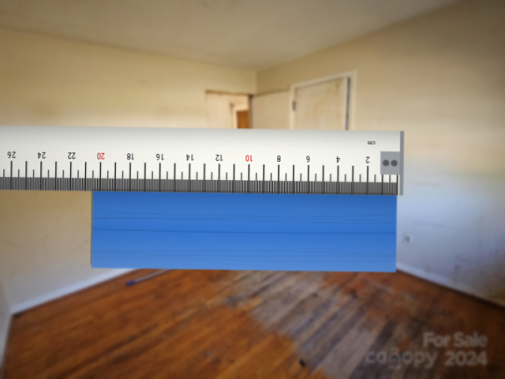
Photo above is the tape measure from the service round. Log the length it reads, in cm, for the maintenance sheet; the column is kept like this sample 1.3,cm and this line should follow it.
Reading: 20.5,cm
